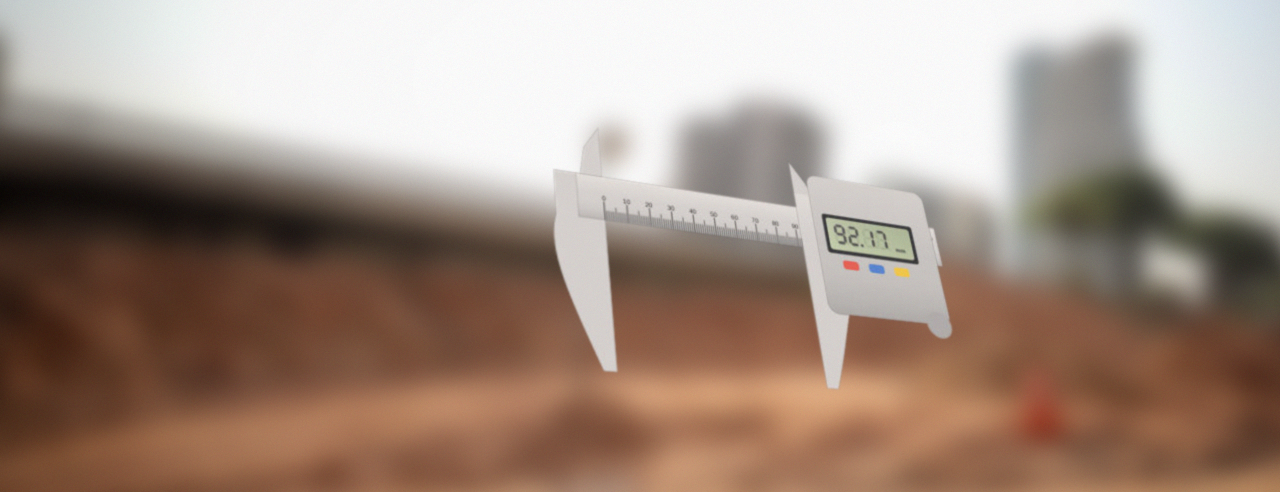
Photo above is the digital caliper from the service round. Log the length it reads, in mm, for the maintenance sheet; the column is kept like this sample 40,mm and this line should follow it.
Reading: 92.17,mm
